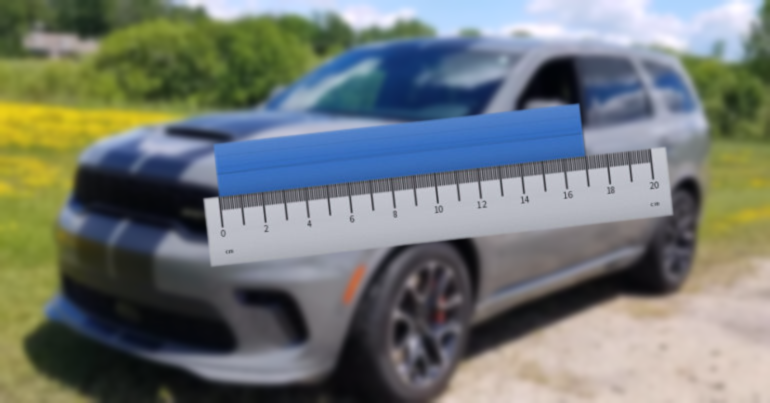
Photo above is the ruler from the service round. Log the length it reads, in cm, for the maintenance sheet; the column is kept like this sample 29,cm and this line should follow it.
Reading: 17,cm
